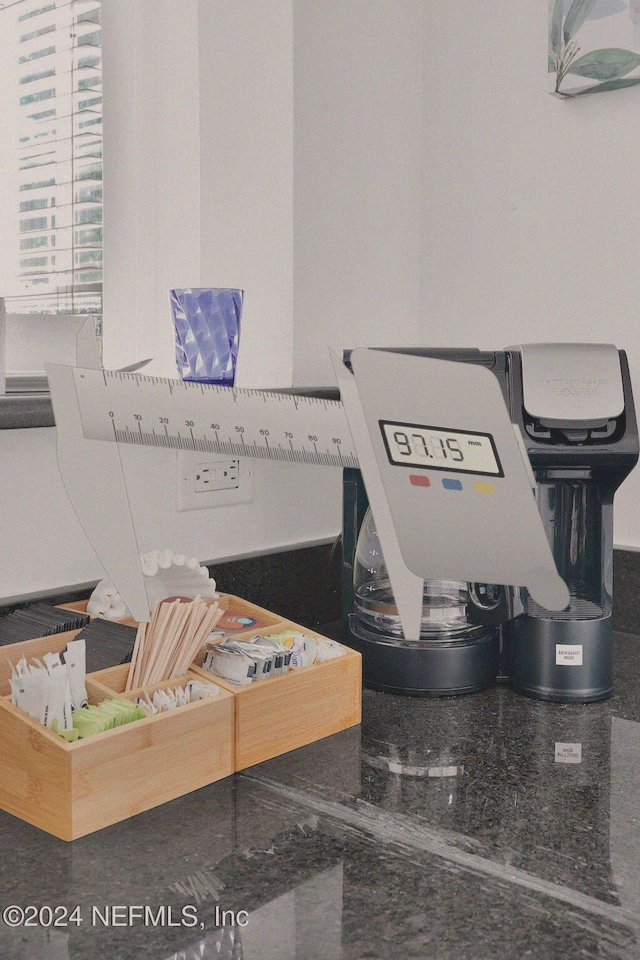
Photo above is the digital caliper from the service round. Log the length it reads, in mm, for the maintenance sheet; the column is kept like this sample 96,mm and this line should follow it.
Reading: 97.15,mm
